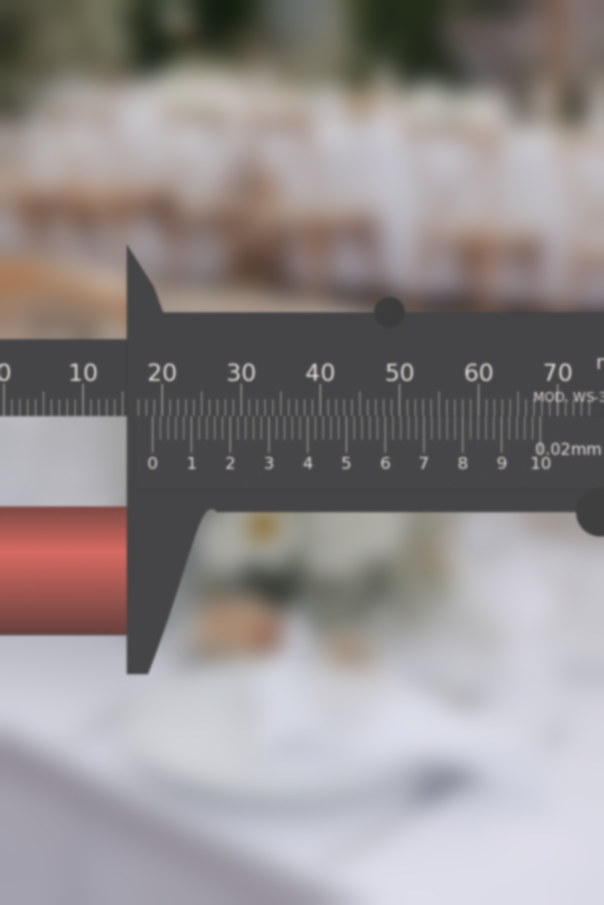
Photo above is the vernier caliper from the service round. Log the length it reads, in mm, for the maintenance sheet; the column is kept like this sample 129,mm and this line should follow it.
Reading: 18.8,mm
